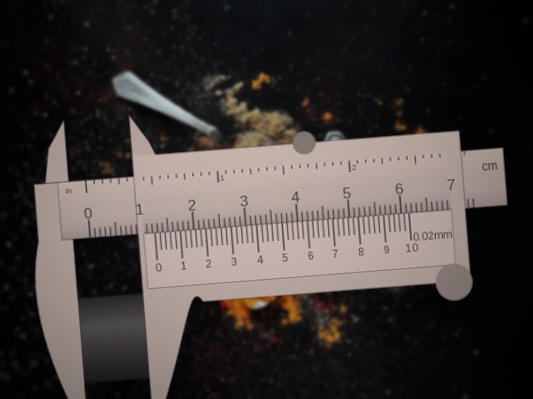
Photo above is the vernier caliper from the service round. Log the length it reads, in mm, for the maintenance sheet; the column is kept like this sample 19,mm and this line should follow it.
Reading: 12.5,mm
